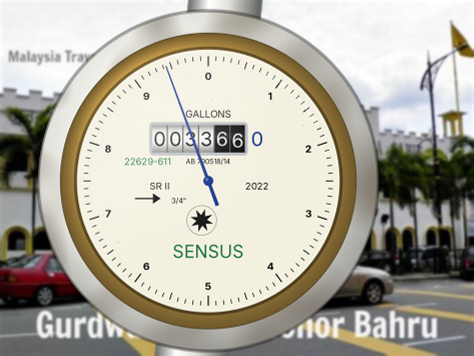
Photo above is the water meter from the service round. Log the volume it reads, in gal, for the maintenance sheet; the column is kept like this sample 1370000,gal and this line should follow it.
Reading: 33659.4,gal
